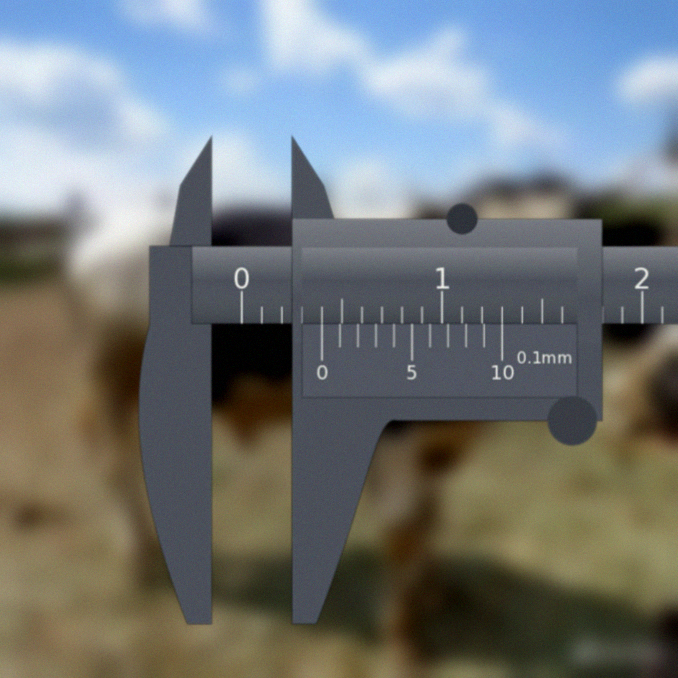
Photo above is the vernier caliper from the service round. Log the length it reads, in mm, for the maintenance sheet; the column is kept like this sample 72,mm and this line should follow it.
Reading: 4.0,mm
